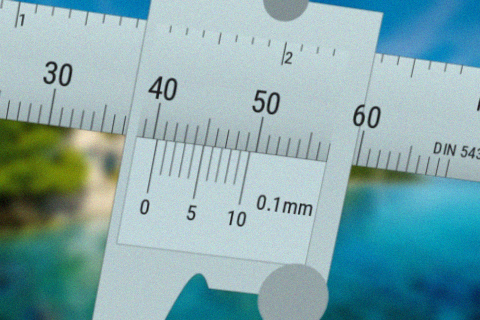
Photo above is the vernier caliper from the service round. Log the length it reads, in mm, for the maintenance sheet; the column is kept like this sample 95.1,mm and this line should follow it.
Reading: 40.4,mm
